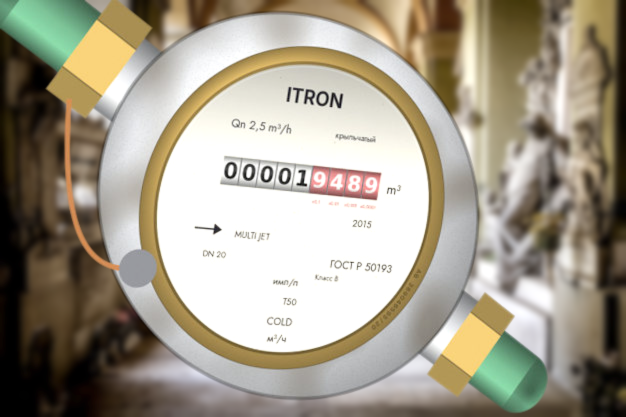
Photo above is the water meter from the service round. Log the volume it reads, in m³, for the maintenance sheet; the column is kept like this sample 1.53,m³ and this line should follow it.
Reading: 1.9489,m³
